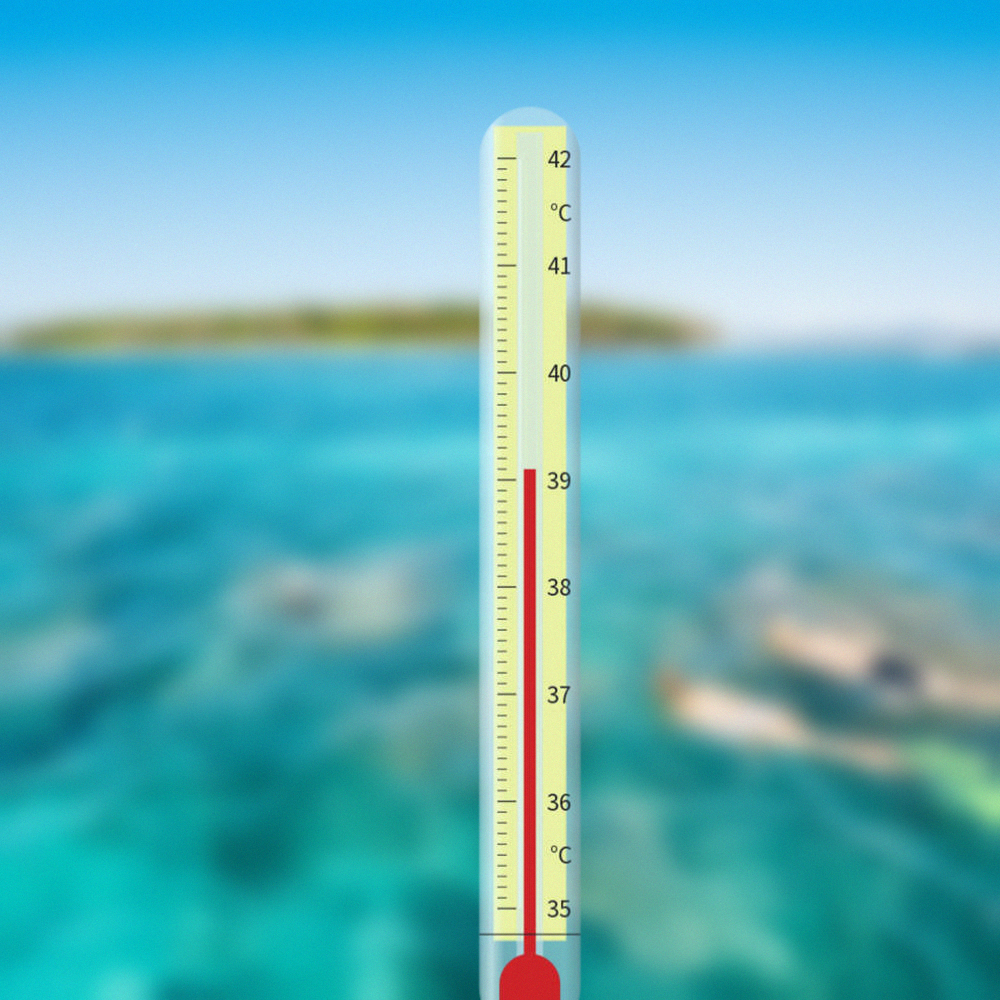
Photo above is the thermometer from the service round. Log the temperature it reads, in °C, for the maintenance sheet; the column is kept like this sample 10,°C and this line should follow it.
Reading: 39.1,°C
